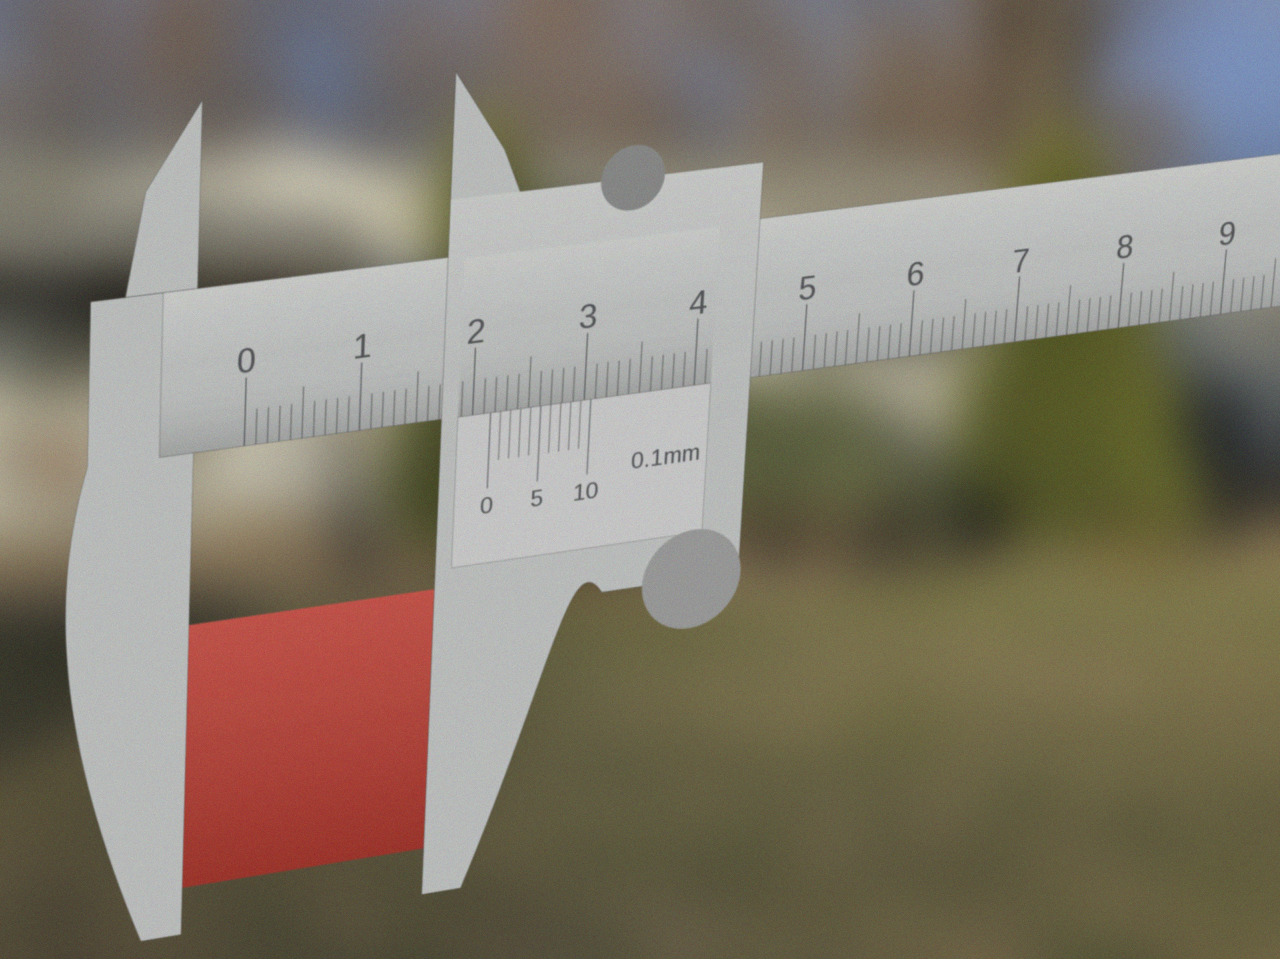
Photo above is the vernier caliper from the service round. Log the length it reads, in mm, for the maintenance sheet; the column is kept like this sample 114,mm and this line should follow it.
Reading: 21.6,mm
